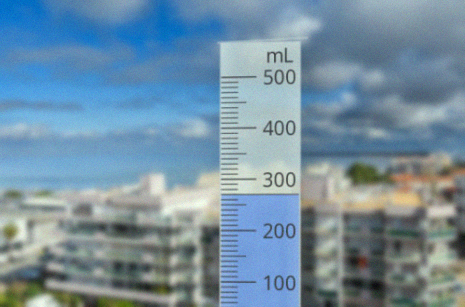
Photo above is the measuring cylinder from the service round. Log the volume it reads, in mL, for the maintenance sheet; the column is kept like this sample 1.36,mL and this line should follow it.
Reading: 270,mL
